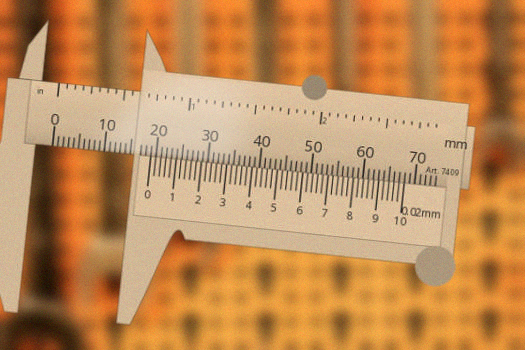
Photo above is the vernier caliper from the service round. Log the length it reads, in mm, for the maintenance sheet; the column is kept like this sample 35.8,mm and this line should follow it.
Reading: 19.0,mm
